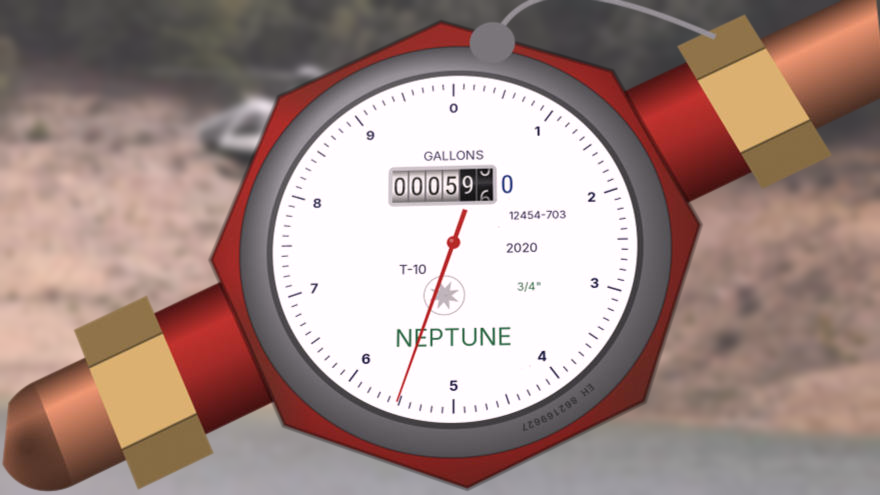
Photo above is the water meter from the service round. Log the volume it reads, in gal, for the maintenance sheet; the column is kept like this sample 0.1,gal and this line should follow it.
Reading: 5955.5,gal
